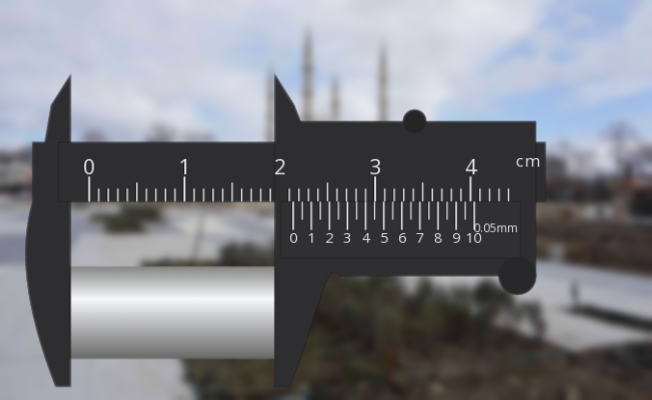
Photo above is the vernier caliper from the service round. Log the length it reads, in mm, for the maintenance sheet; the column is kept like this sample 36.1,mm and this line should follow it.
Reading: 21.4,mm
